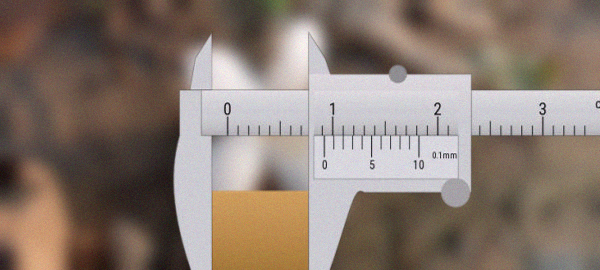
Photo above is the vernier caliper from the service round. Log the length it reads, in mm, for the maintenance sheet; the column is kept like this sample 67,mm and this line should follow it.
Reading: 9.2,mm
